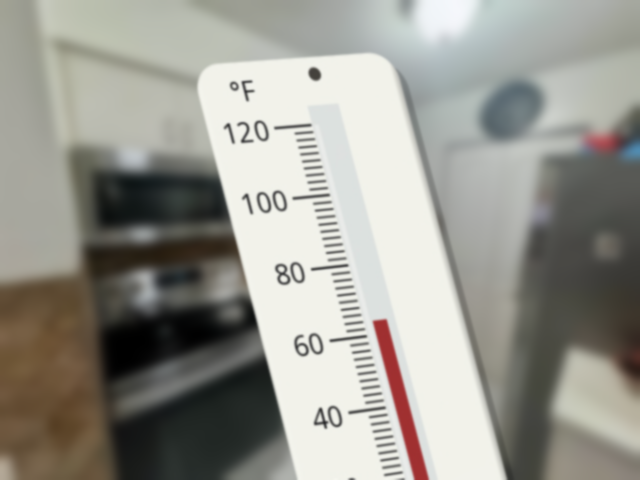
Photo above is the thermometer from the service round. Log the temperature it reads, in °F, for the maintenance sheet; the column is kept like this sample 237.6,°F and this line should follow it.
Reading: 64,°F
